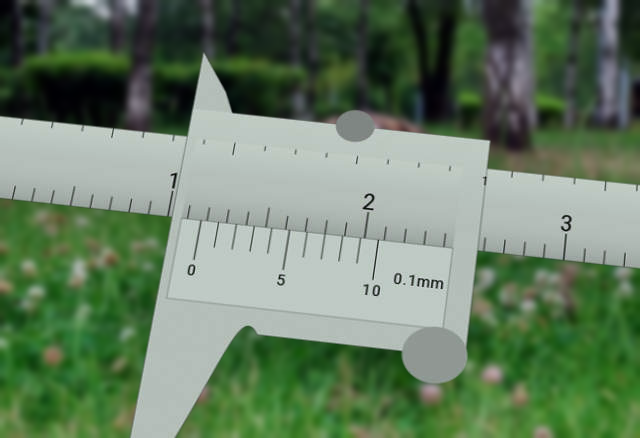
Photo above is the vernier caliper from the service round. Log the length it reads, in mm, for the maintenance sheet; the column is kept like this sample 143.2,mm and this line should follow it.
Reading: 11.7,mm
